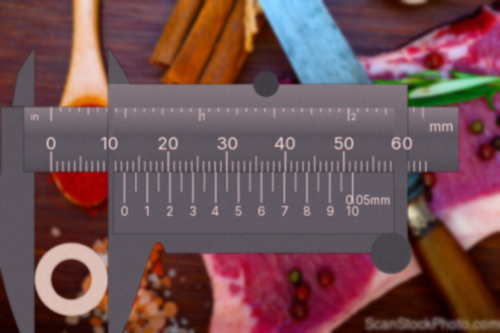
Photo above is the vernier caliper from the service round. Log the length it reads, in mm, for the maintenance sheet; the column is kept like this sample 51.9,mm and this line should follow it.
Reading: 12.5,mm
